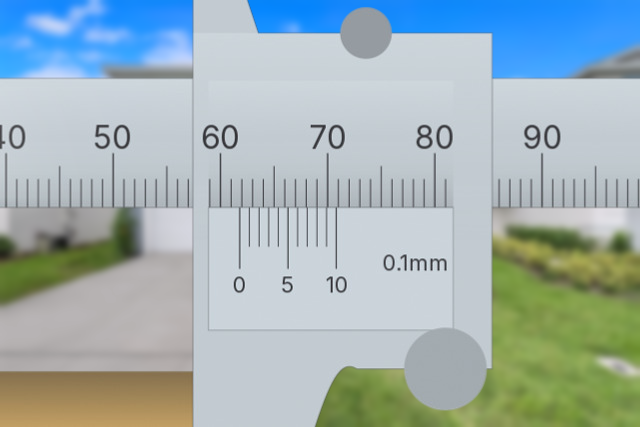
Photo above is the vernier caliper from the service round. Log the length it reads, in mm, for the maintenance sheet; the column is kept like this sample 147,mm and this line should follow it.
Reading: 61.8,mm
